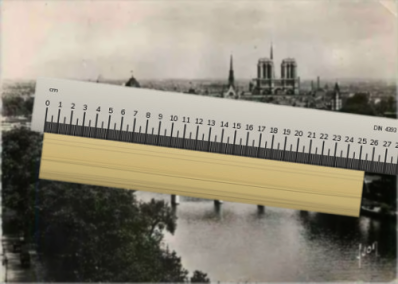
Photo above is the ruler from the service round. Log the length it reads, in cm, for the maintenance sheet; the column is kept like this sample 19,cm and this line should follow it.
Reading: 25.5,cm
